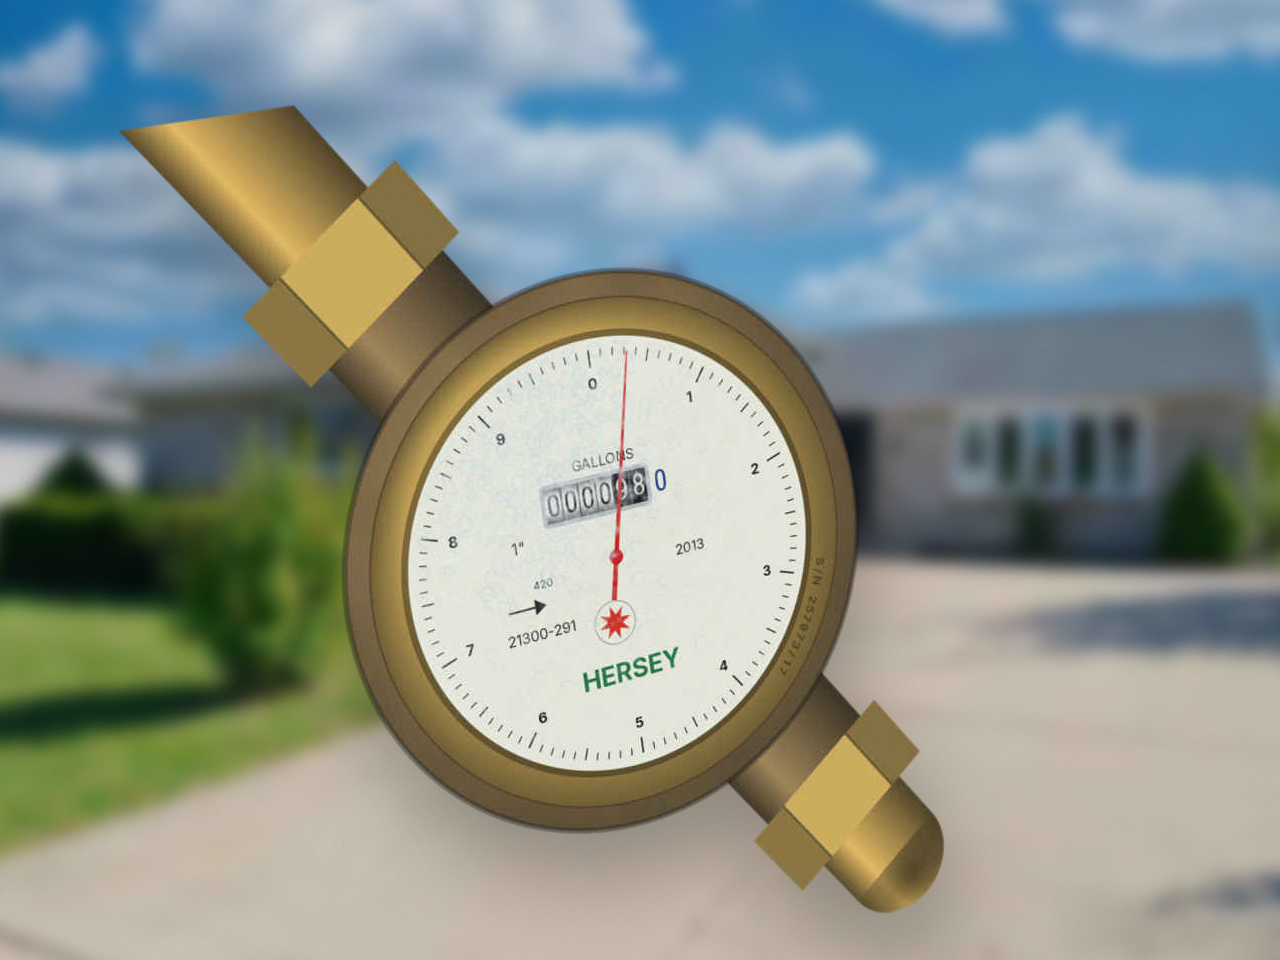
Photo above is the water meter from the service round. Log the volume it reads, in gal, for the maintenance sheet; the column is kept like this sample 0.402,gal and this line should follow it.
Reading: 980.3,gal
